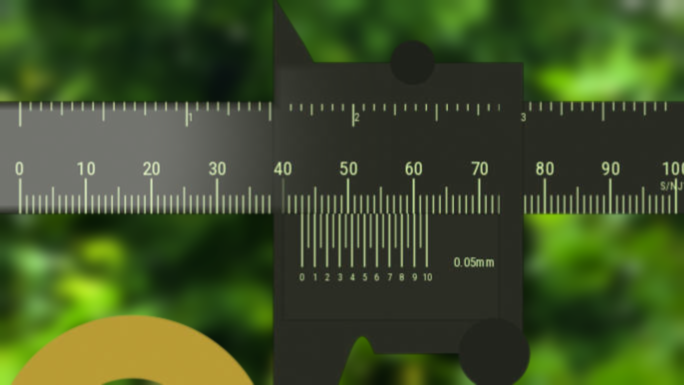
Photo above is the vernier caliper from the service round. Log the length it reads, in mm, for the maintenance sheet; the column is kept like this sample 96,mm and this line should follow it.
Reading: 43.0,mm
